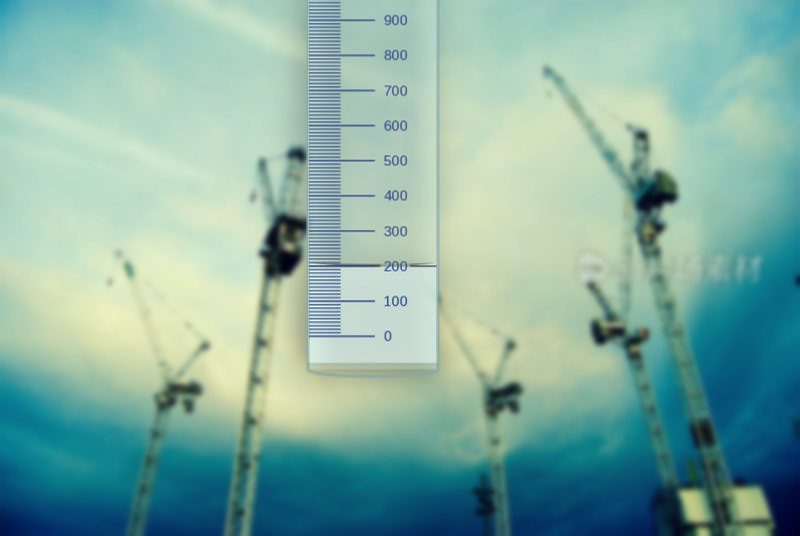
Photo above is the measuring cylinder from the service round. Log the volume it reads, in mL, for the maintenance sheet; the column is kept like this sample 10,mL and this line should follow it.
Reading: 200,mL
